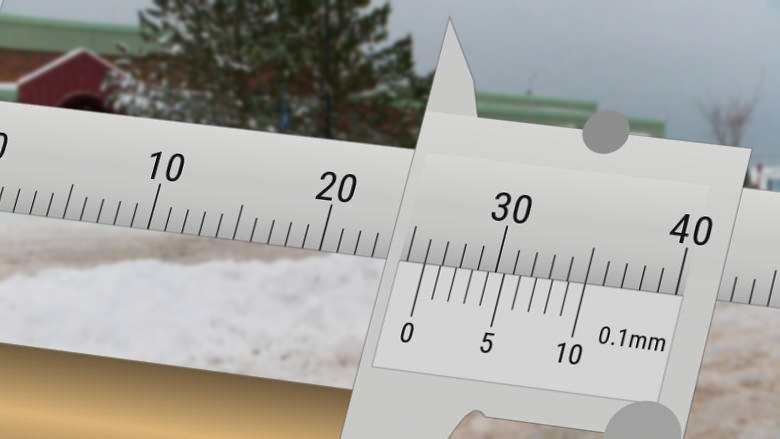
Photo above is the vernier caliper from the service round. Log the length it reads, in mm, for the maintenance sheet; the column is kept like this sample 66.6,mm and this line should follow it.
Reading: 26.0,mm
